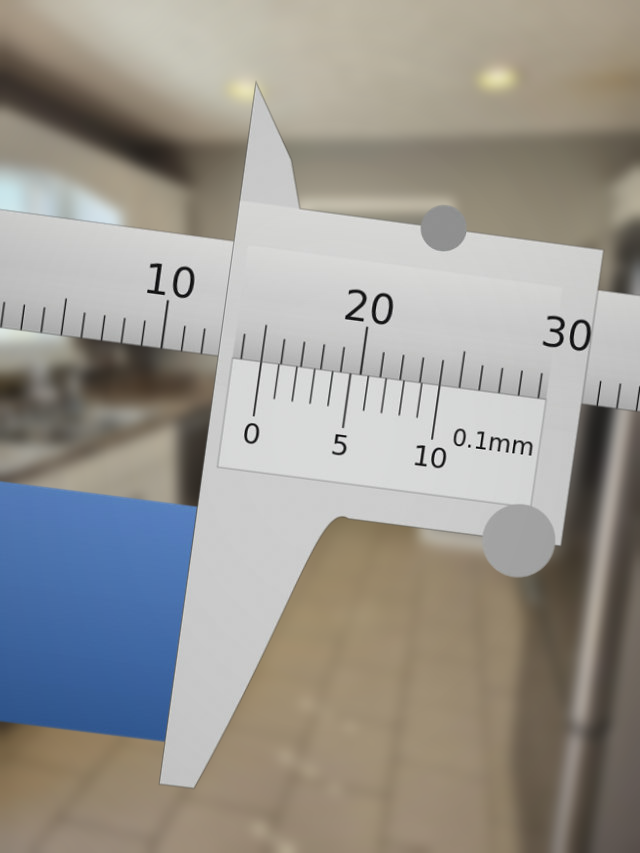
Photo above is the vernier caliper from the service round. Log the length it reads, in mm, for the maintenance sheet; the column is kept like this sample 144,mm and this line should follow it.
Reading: 15.0,mm
